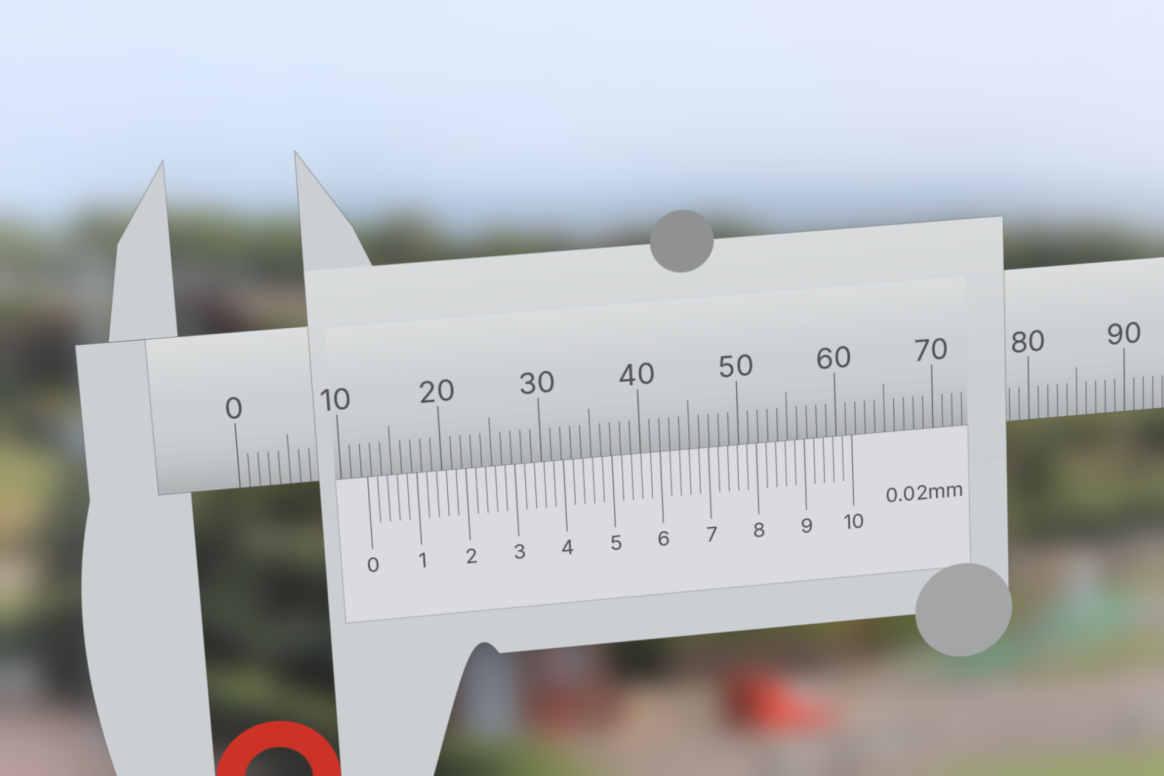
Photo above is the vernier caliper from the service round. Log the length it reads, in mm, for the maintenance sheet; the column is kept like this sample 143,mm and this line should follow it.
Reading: 12.6,mm
